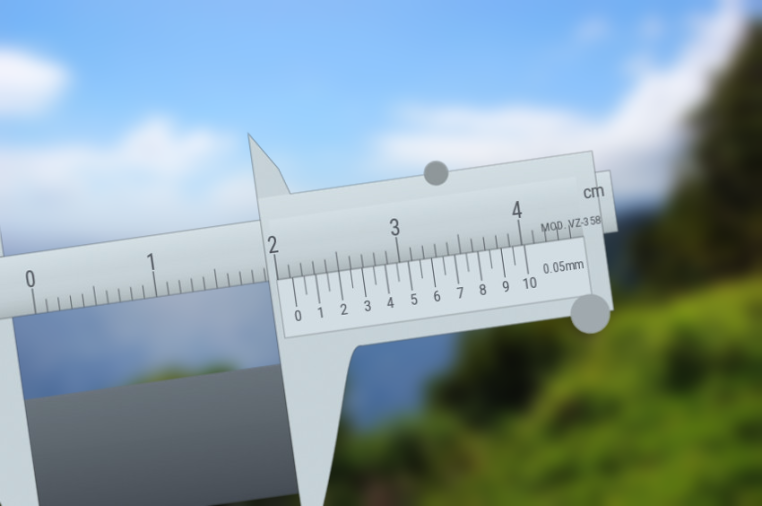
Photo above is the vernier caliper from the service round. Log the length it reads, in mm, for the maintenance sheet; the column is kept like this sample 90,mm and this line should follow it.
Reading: 21.2,mm
